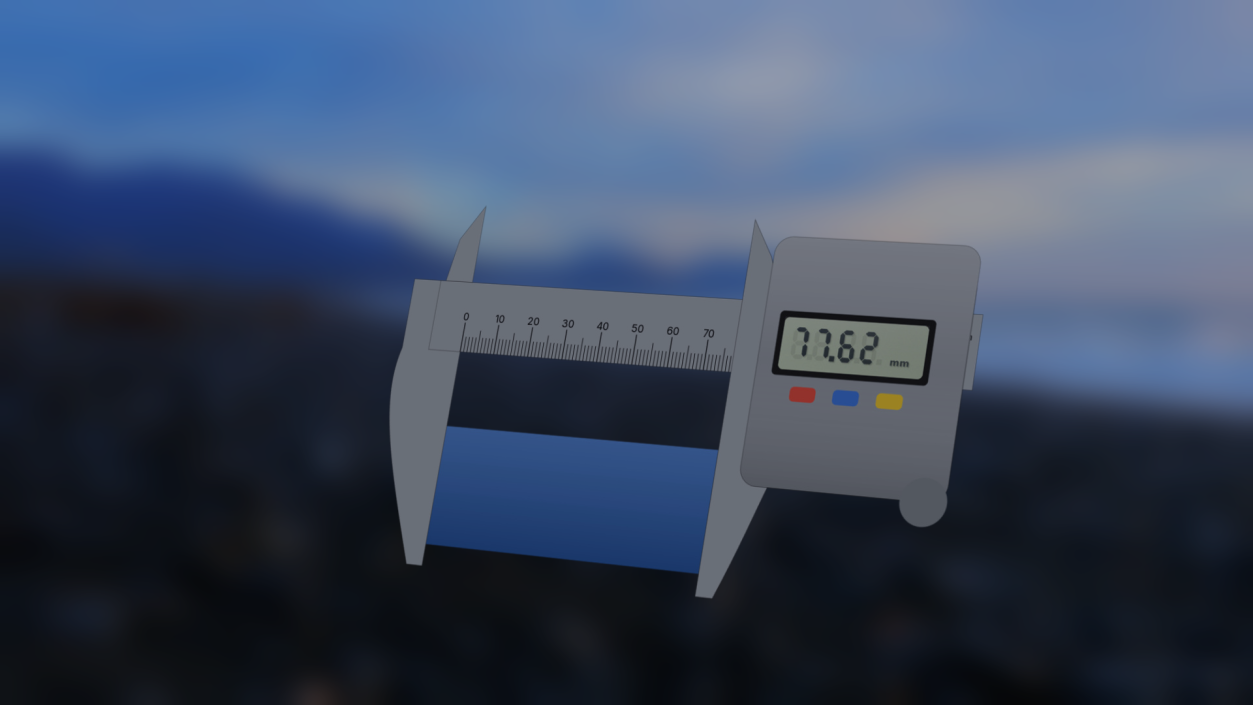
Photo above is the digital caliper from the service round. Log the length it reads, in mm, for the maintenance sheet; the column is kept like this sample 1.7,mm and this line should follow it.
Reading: 77.62,mm
